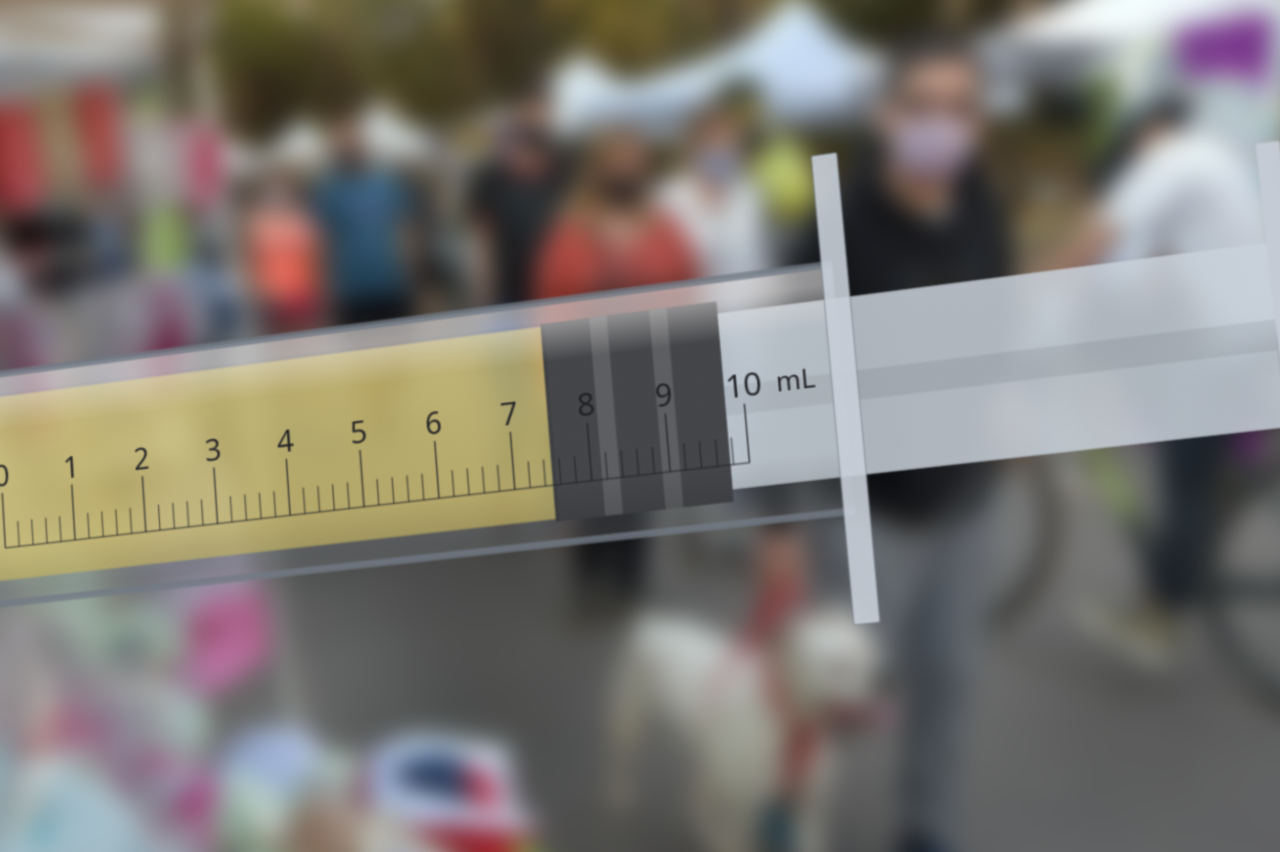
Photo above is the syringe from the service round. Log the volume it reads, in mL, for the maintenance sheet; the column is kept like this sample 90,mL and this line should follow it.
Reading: 7.5,mL
